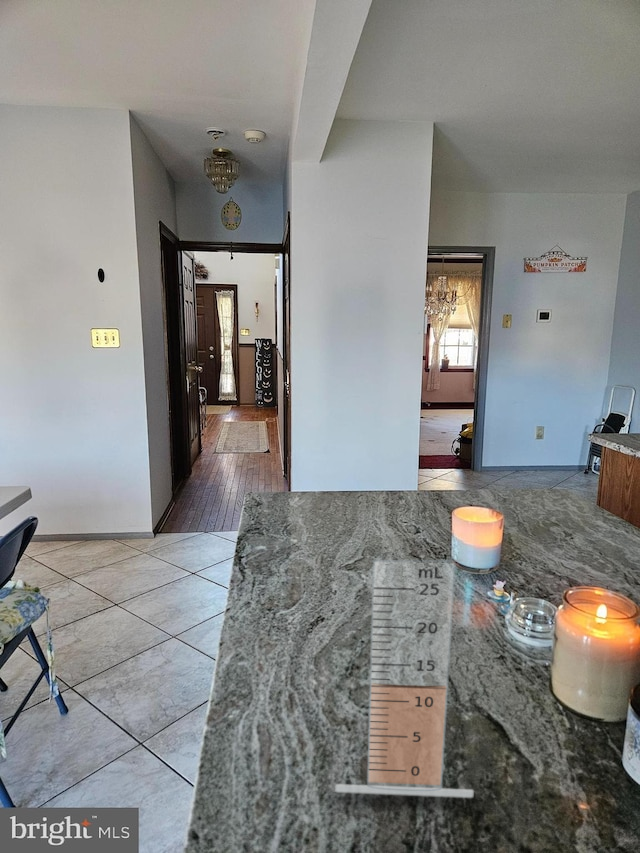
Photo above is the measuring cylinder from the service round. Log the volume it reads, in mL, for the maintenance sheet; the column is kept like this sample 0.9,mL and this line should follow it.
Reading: 12,mL
